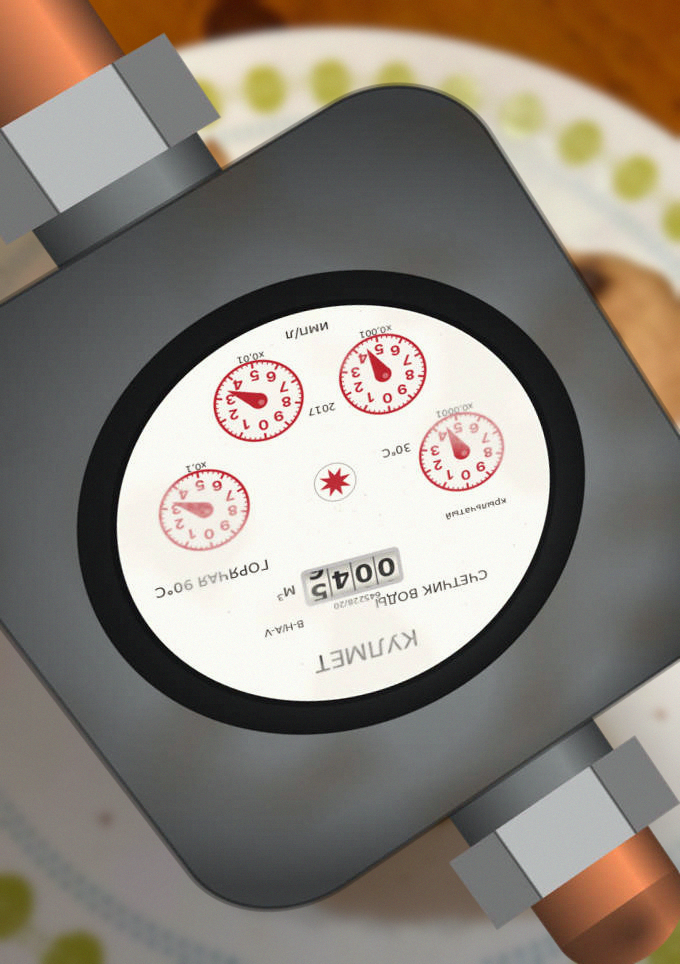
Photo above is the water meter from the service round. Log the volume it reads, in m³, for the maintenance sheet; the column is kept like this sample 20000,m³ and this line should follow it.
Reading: 45.3344,m³
